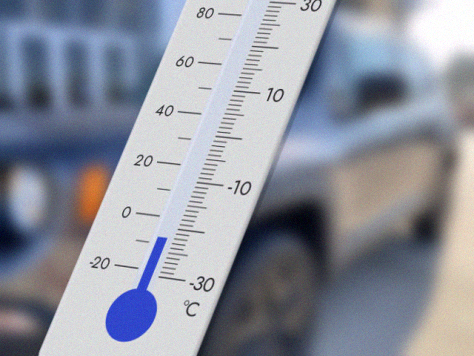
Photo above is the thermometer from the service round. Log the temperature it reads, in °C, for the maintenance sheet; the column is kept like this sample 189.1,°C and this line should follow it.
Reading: -22,°C
